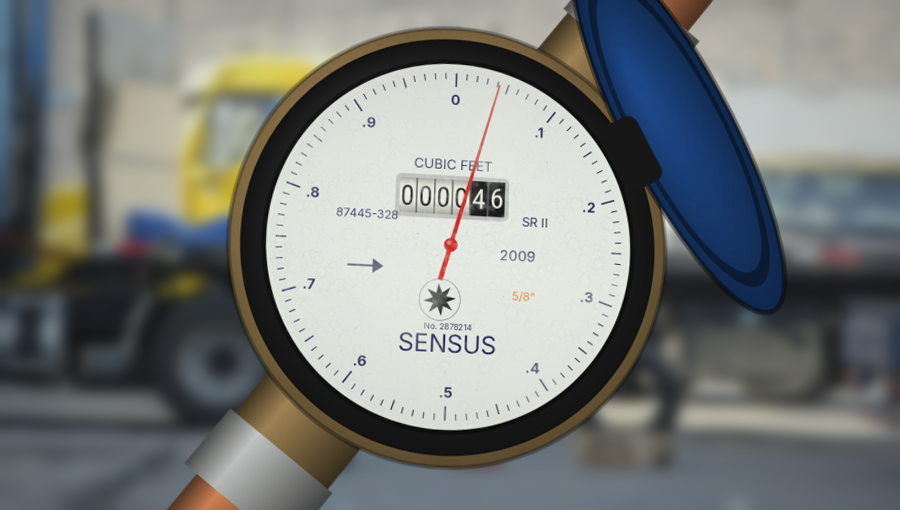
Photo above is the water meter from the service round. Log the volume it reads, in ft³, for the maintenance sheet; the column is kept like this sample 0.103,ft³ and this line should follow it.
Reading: 46.04,ft³
